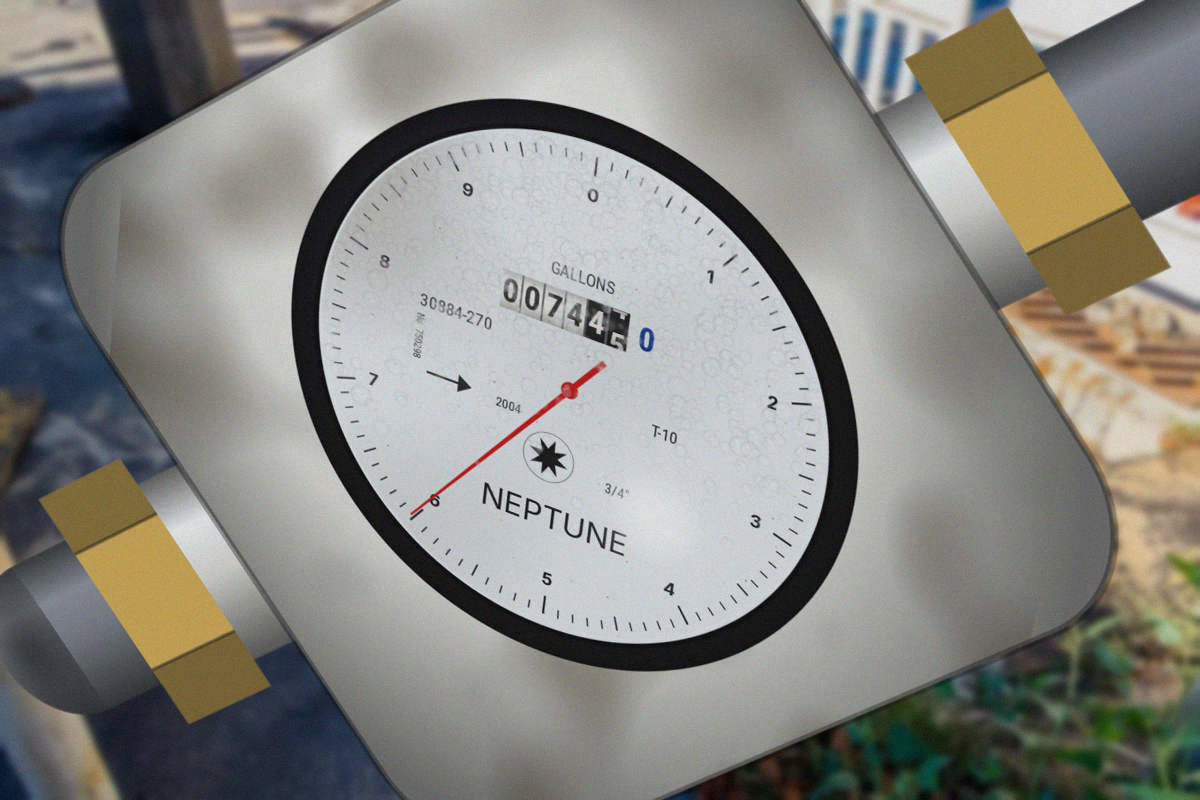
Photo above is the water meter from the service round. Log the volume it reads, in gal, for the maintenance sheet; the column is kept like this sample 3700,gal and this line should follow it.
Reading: 74446.0,gal
